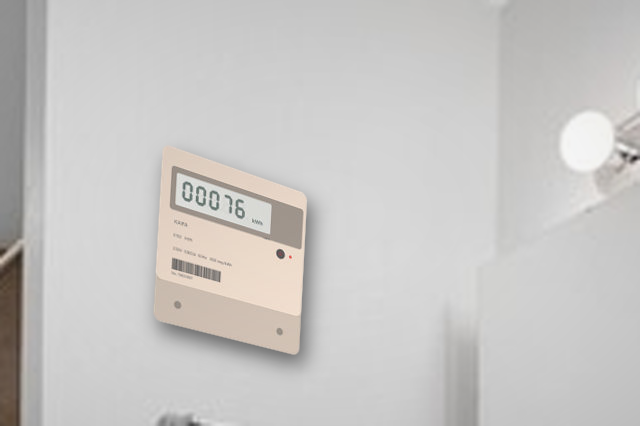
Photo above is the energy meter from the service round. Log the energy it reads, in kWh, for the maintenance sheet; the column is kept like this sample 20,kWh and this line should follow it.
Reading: 76,kWh
